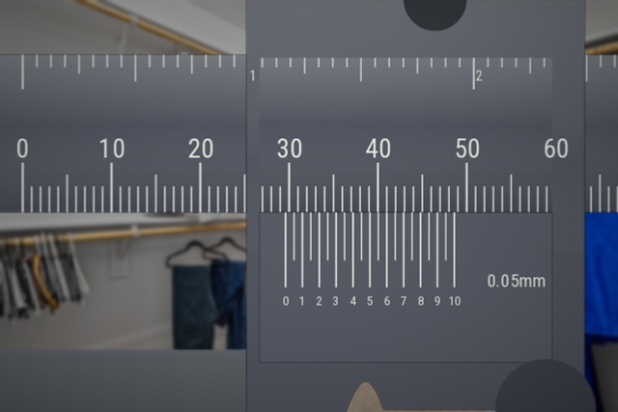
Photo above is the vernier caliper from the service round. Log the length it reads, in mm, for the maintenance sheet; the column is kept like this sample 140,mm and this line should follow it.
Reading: 29.6,mm
